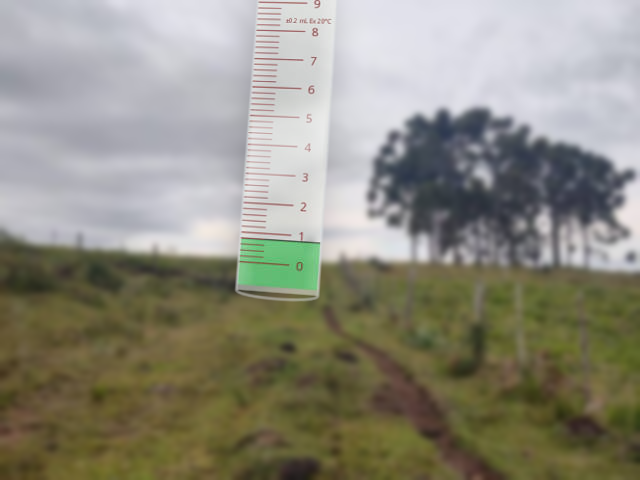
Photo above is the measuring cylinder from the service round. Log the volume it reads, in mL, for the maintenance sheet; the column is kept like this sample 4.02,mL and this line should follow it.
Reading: 0.8,mL
